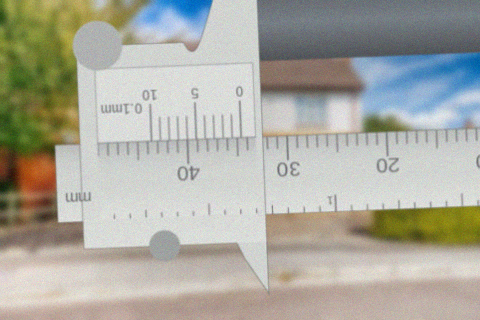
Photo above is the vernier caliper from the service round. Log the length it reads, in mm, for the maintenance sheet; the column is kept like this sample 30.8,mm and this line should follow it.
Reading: 34.6,mm
